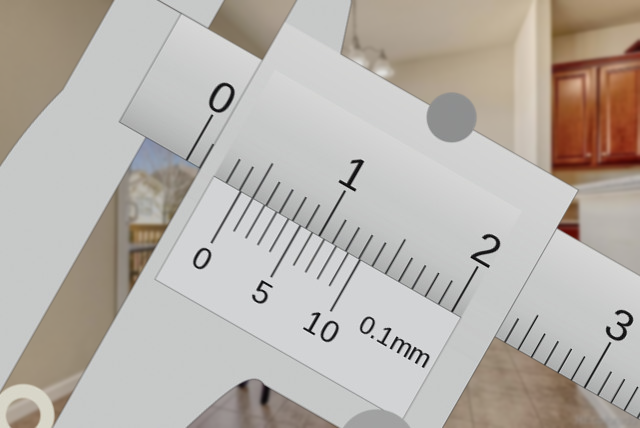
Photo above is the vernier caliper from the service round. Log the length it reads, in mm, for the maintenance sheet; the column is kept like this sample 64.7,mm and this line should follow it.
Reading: 4.1,mm
